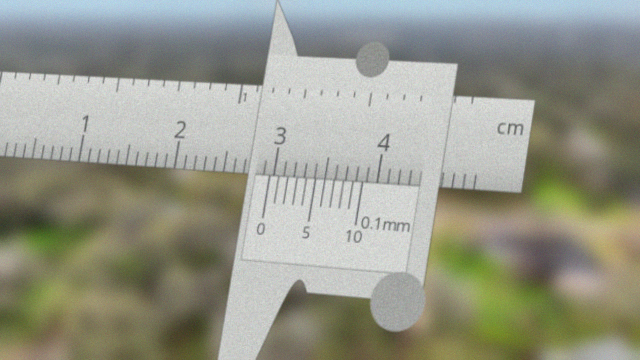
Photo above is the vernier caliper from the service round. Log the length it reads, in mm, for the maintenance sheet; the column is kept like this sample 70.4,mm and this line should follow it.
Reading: 29.6,mm
